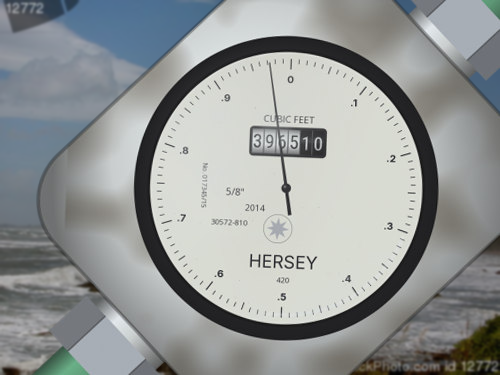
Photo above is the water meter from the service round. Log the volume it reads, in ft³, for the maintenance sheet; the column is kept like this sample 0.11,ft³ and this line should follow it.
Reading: 396509.97,ft³
